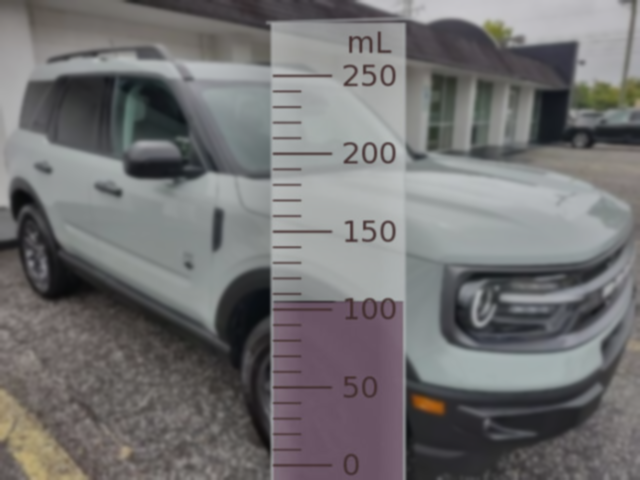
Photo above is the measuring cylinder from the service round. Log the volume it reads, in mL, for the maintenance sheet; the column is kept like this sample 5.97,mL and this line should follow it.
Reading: 105,mL
